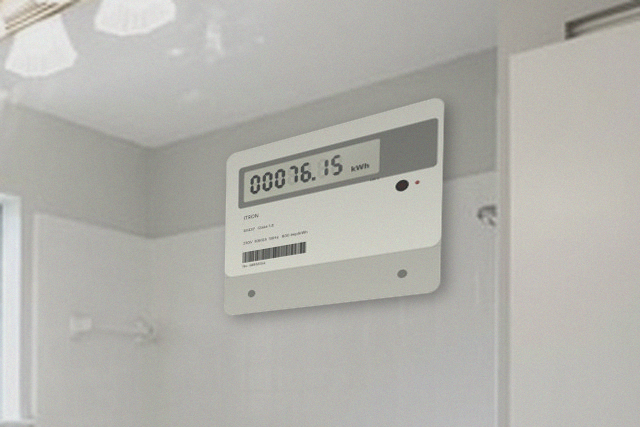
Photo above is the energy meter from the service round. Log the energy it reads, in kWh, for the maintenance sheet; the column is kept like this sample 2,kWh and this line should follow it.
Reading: 76.15,kWh
